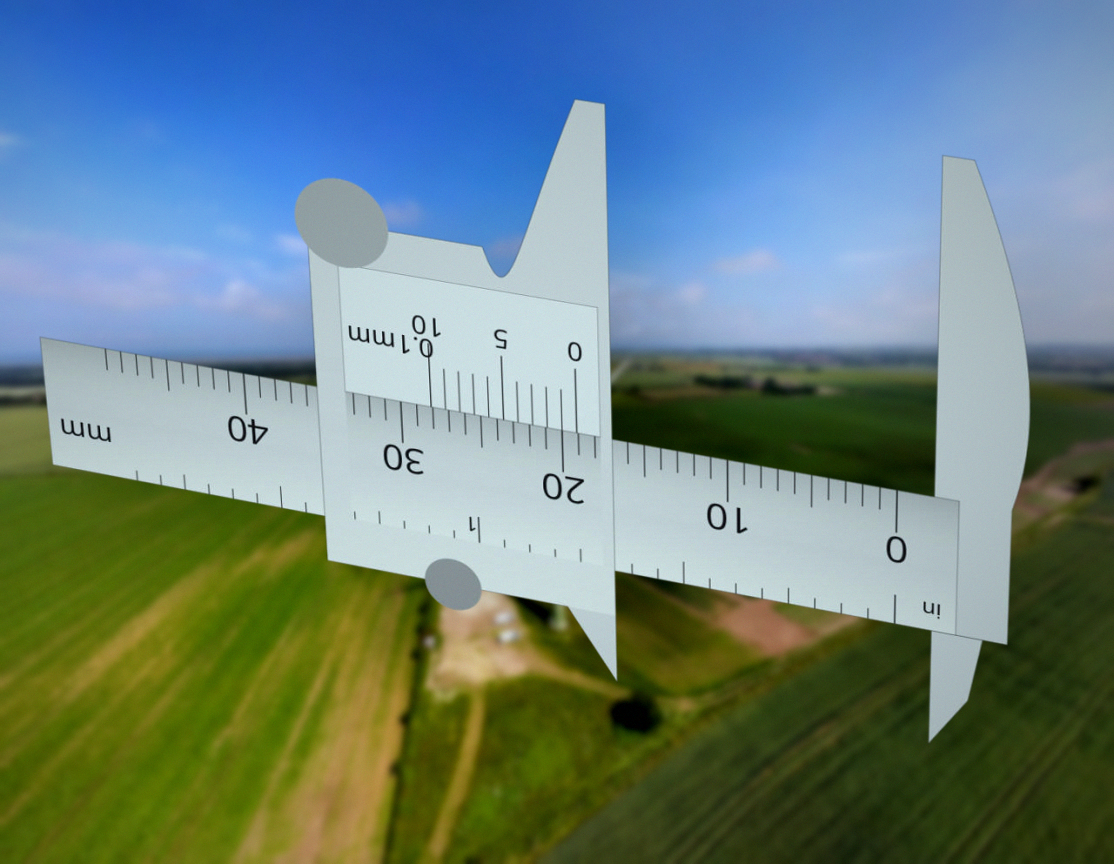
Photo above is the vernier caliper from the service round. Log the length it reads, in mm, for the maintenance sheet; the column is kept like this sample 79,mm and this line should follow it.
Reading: 19.1,mm
